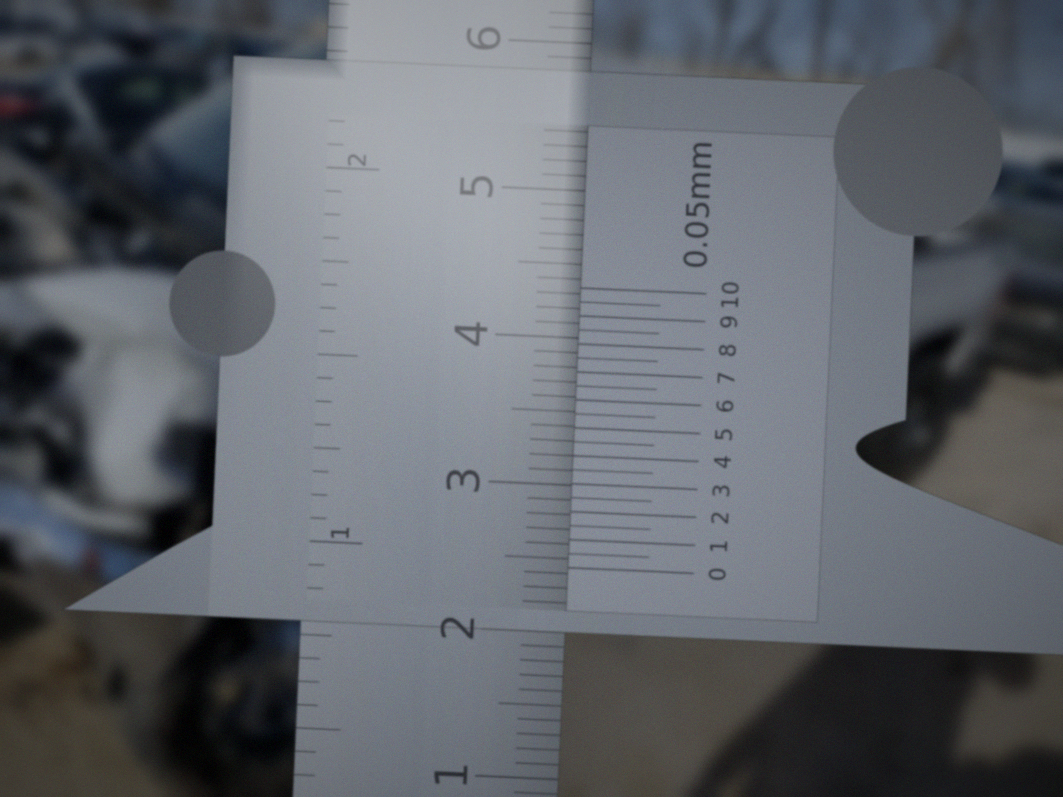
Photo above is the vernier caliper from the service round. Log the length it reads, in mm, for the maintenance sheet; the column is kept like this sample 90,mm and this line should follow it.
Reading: 24.4,mm
